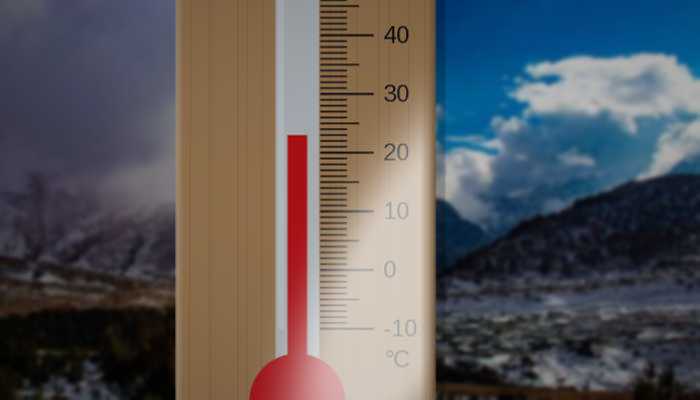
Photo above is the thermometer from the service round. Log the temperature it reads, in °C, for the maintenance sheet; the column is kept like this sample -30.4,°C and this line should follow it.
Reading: 23,°C
